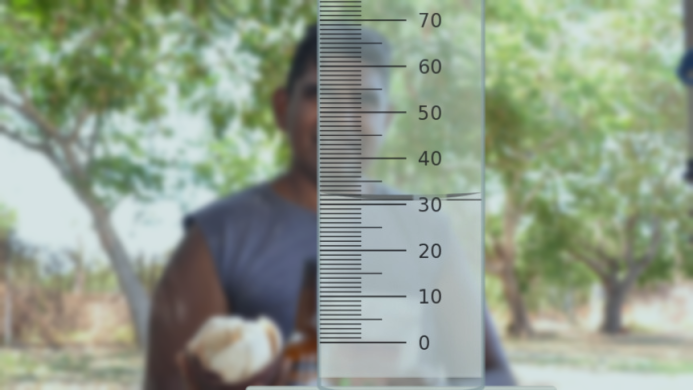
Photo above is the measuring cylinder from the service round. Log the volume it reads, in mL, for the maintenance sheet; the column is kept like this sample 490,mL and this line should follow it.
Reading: 31,mL
